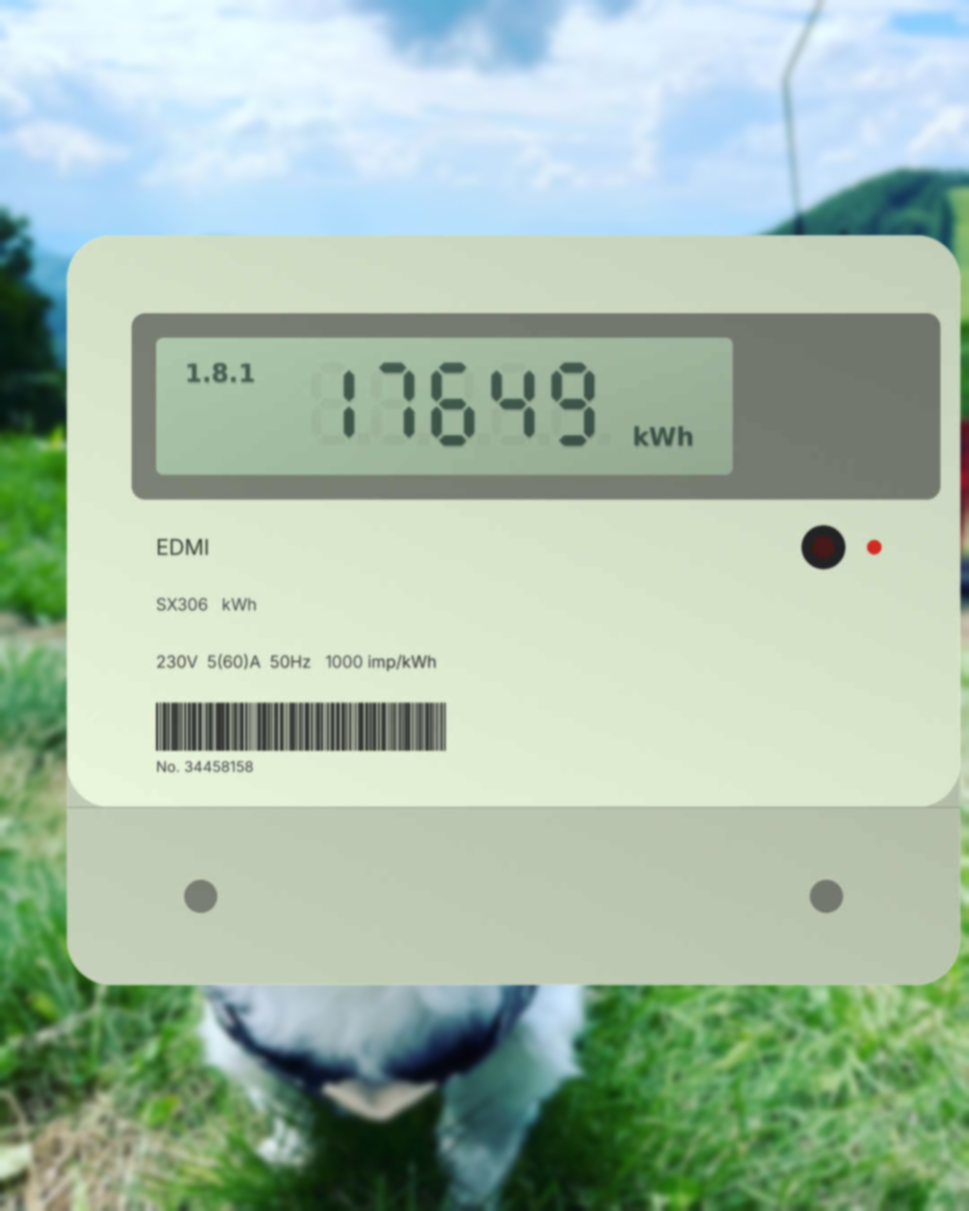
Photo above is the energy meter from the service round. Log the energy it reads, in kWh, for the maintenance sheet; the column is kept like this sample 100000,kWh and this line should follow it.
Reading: 17649,kWh
